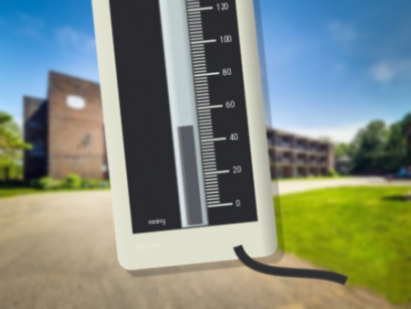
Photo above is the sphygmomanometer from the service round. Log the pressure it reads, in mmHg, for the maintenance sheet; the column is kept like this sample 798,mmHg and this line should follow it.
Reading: 50,mmHg
